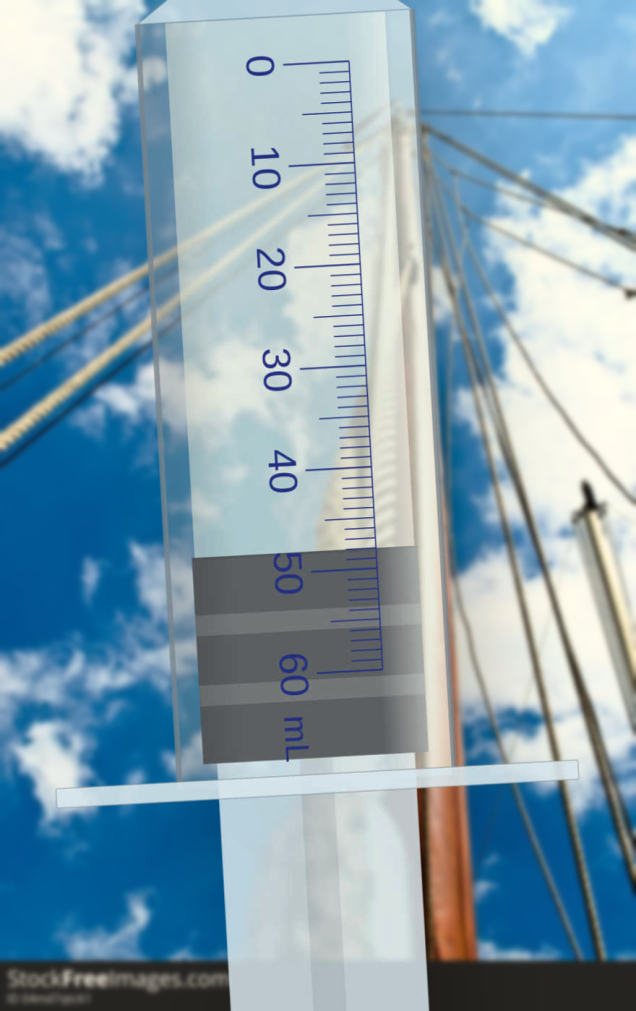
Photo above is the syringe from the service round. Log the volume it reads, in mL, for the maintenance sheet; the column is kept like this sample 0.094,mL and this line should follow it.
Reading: 48,mL
